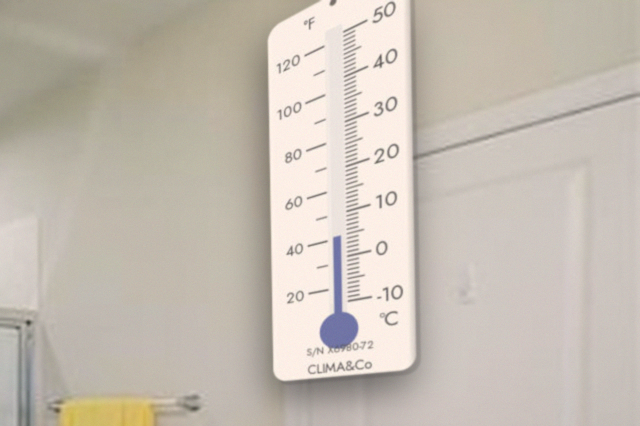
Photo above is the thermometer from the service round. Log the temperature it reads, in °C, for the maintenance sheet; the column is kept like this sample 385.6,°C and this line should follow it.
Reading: 5,°C
